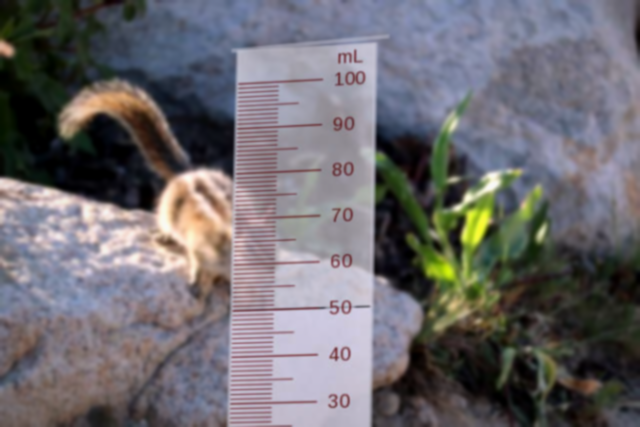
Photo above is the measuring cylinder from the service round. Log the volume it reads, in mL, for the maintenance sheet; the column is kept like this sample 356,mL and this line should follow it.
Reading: 50,mL
